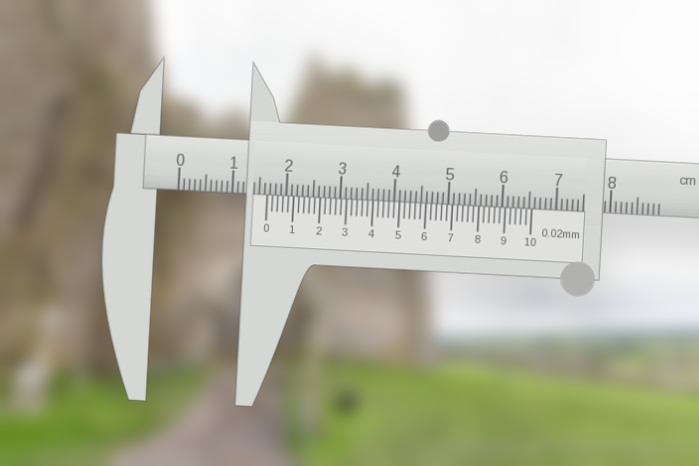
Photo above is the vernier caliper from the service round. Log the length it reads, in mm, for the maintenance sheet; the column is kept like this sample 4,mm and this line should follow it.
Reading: 16.5,mm
